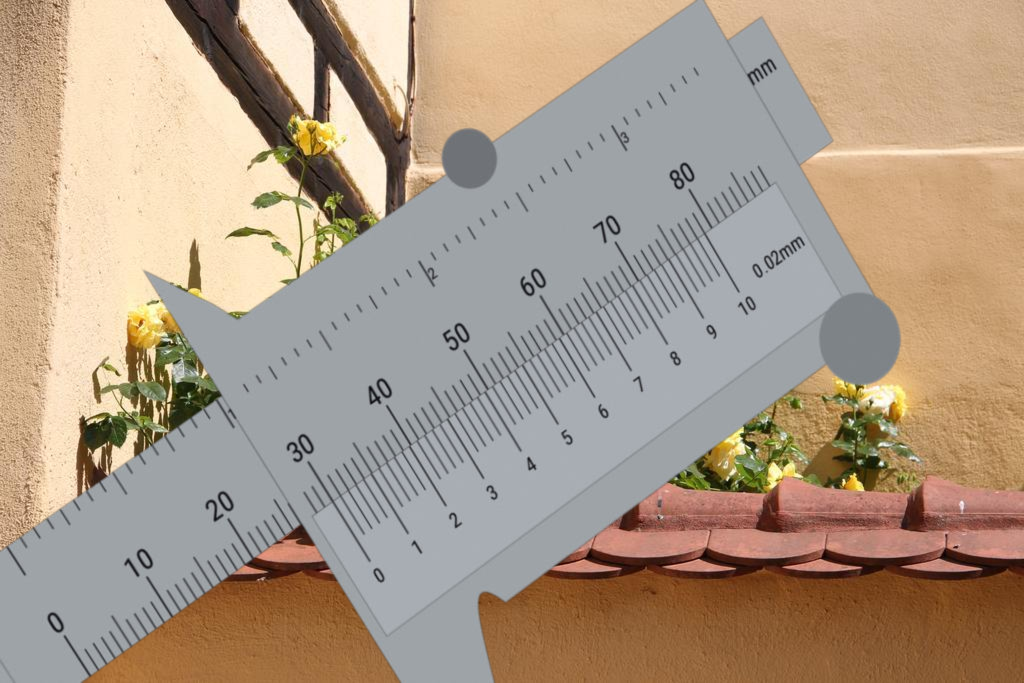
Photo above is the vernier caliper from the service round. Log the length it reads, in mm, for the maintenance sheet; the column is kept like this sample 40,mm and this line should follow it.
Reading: 30.0,mm
